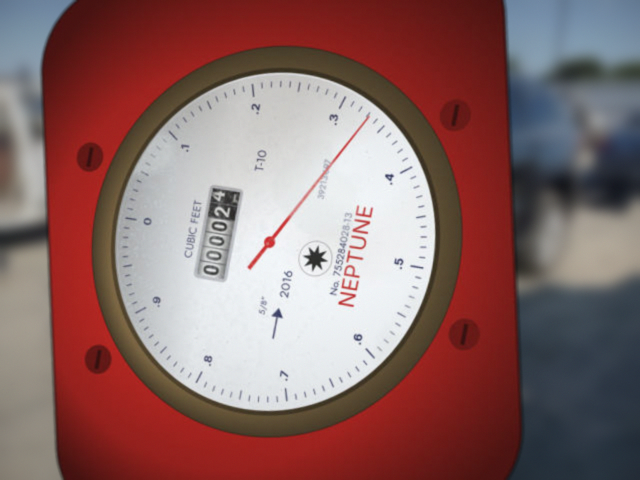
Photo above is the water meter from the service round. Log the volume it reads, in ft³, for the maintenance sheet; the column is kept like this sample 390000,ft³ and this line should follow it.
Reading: 24.33,ft³
